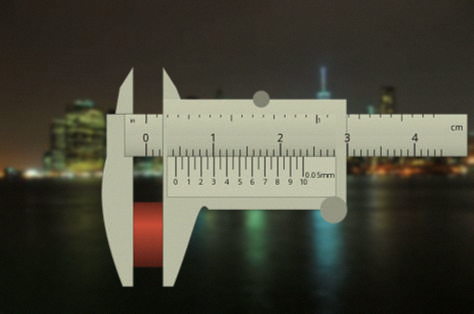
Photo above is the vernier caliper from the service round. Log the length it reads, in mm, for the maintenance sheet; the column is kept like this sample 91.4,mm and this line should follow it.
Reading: 4.4,mm
